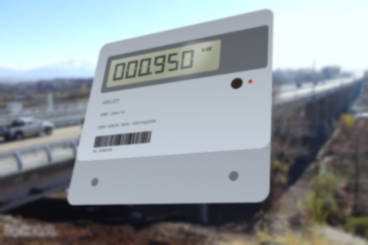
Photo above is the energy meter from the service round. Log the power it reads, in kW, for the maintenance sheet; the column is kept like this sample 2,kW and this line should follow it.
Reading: 0.950,kW
